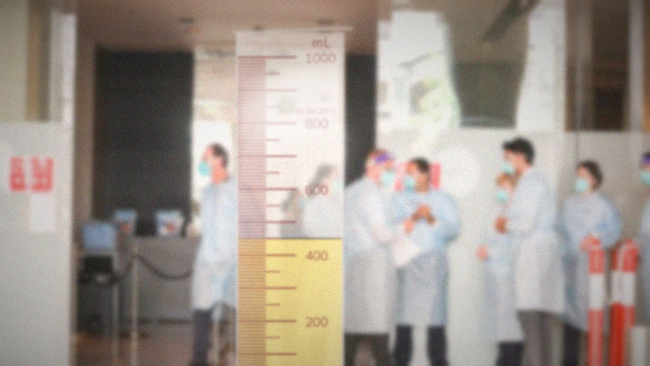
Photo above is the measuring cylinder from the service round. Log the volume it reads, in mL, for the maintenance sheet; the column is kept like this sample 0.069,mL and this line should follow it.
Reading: 450,mL
